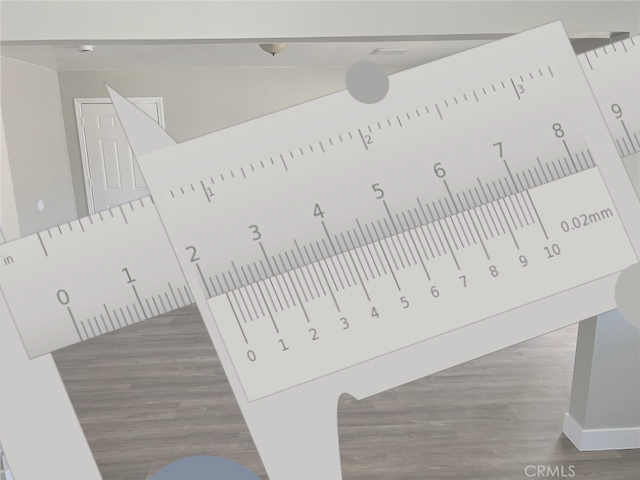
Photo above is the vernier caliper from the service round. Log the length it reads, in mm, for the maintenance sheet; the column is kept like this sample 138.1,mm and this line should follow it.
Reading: 22.4,mm
